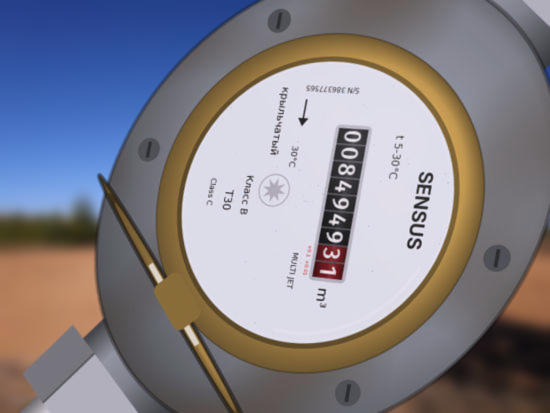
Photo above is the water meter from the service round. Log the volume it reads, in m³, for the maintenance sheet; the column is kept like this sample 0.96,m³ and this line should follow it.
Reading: 84949.31,m³
